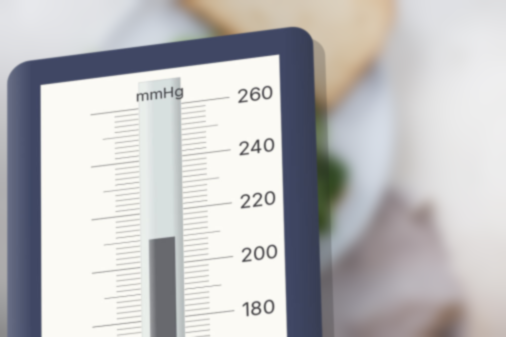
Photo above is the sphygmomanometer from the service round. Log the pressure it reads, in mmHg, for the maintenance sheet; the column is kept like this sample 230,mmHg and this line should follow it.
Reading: 210,mmHg
